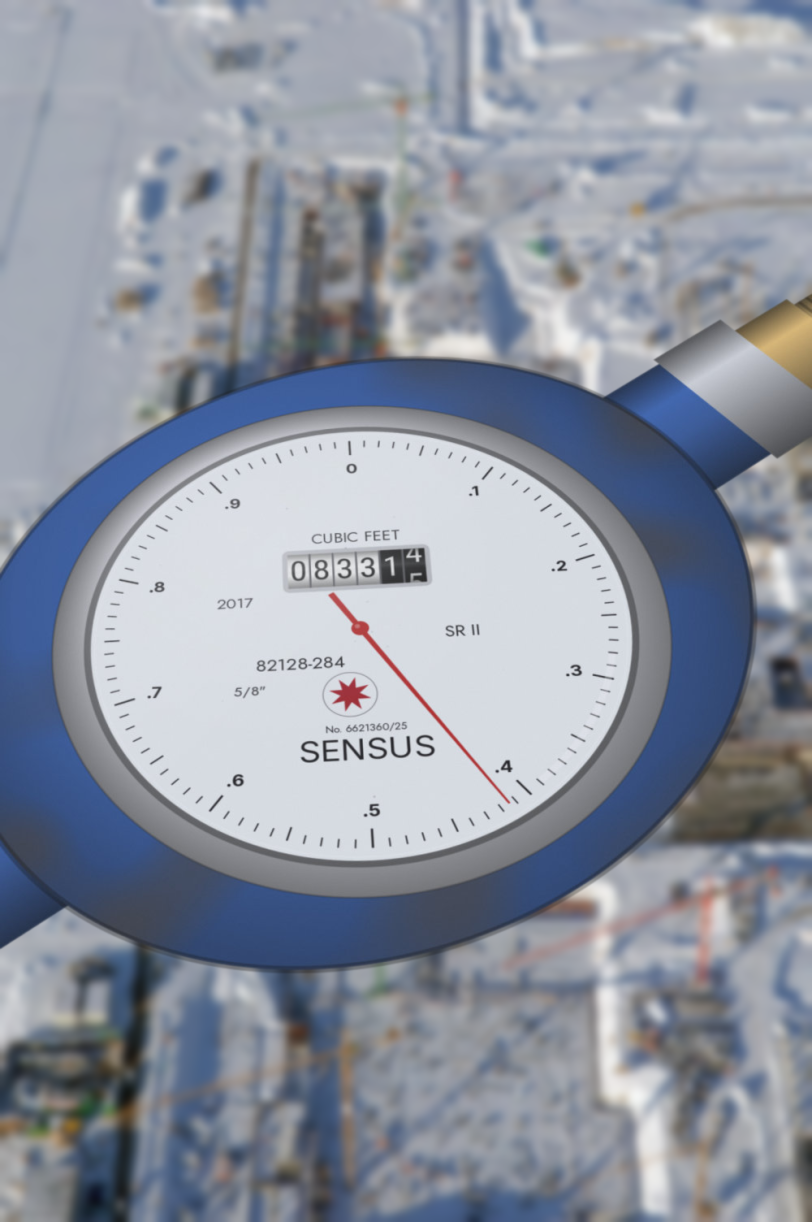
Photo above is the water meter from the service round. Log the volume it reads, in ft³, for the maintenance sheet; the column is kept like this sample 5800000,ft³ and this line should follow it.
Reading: 83314.41,ft³
